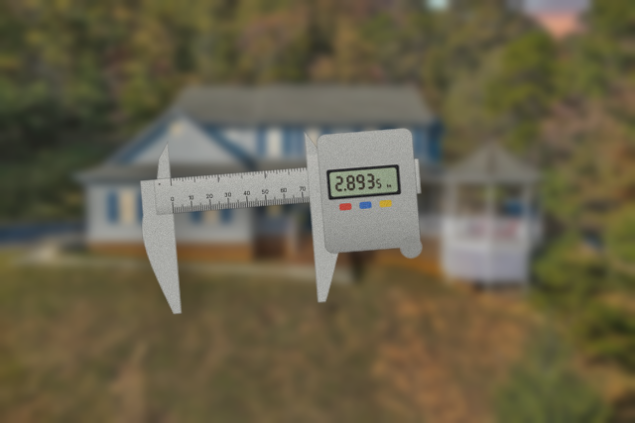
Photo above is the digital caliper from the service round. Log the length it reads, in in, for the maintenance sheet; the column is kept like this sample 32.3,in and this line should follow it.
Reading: 2.8935,in
